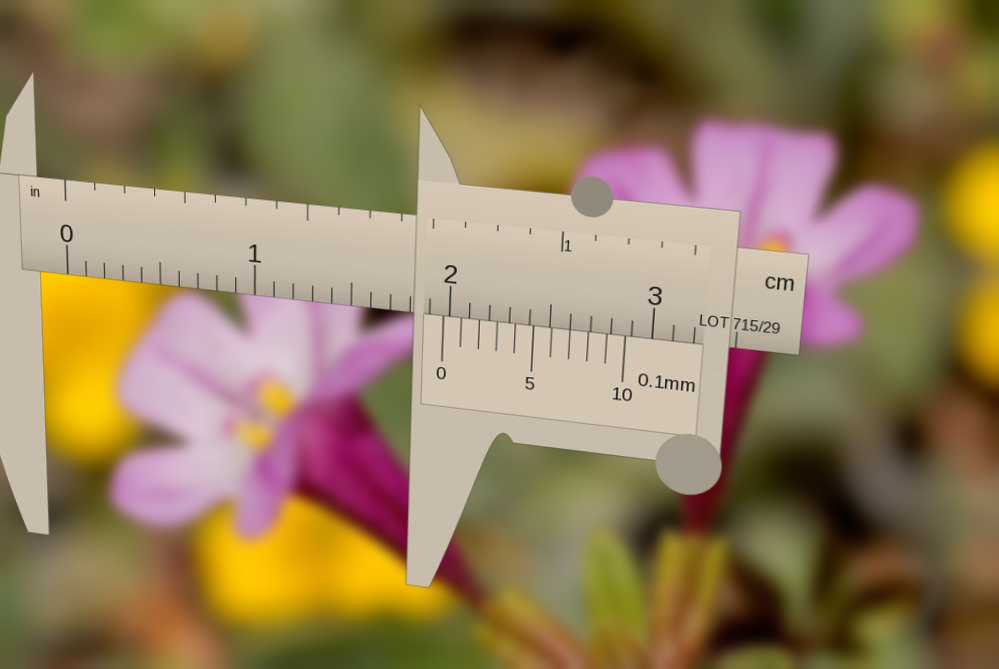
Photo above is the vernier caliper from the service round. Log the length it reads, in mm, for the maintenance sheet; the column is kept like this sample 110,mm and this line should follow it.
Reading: 19.7,mm
